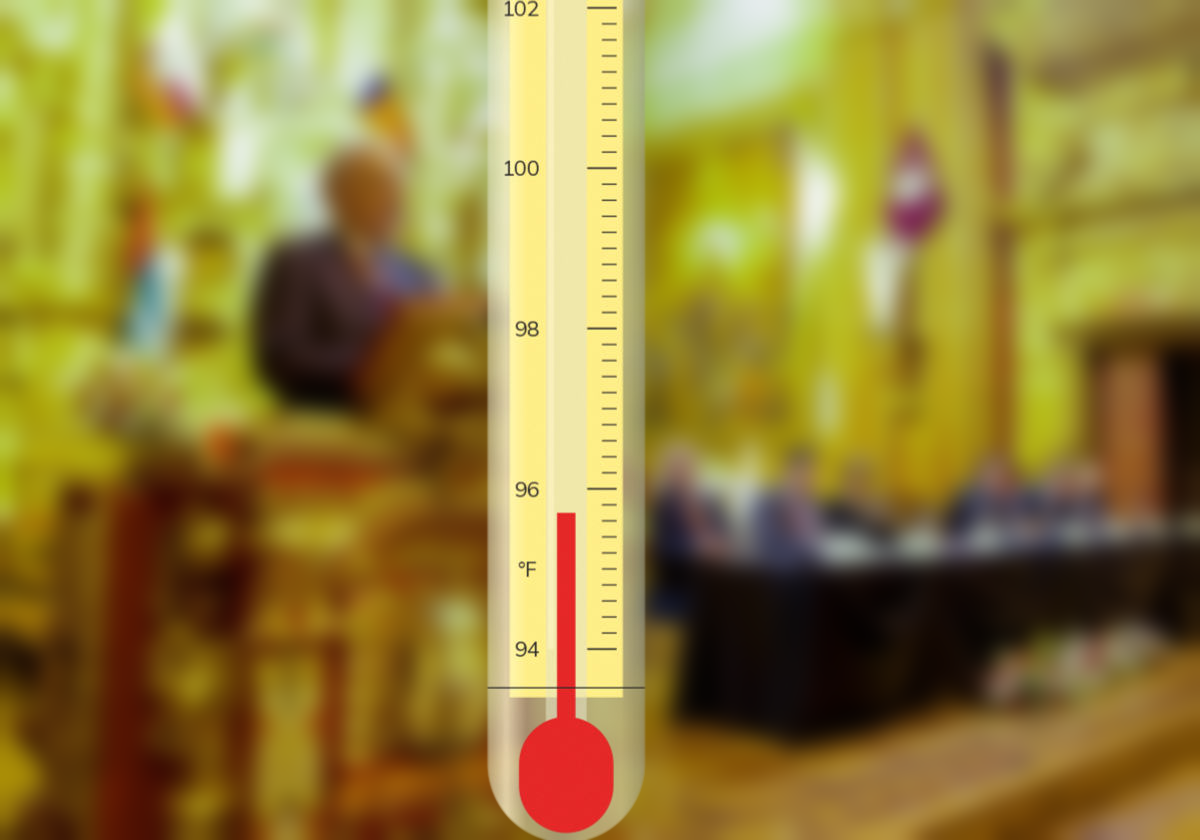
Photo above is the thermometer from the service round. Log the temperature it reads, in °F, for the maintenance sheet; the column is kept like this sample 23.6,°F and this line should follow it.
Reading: 95.7,°F
